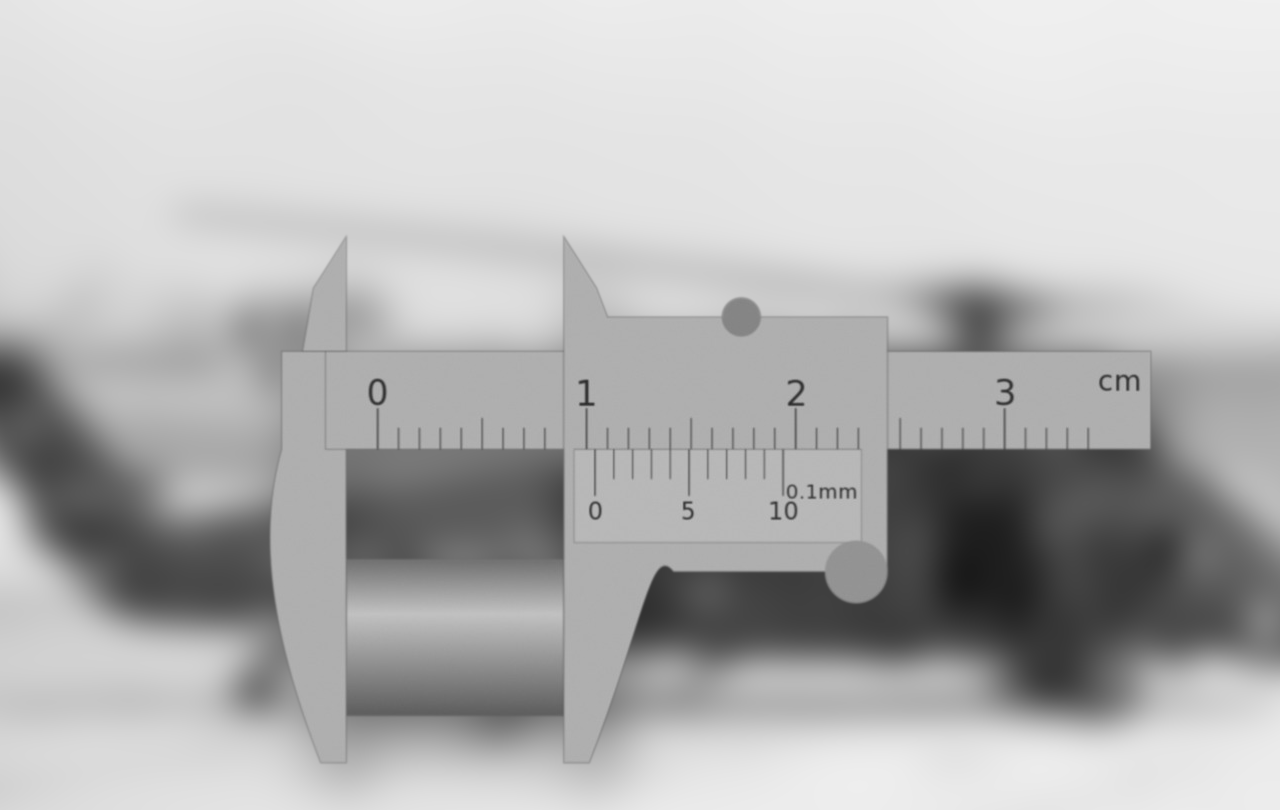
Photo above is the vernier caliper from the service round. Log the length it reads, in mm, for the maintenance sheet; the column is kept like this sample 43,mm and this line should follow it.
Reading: 10.4,mm
